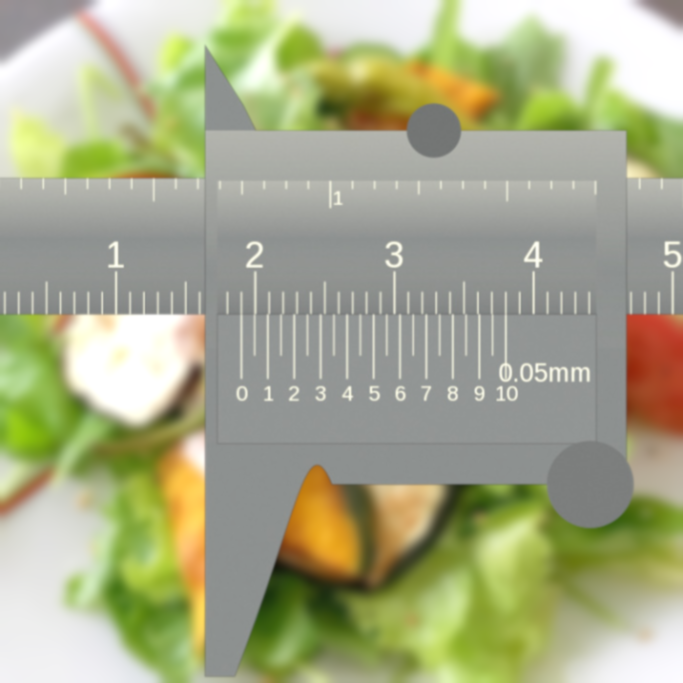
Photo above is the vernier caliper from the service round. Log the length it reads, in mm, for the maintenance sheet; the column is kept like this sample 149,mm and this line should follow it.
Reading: 19.0,mm
